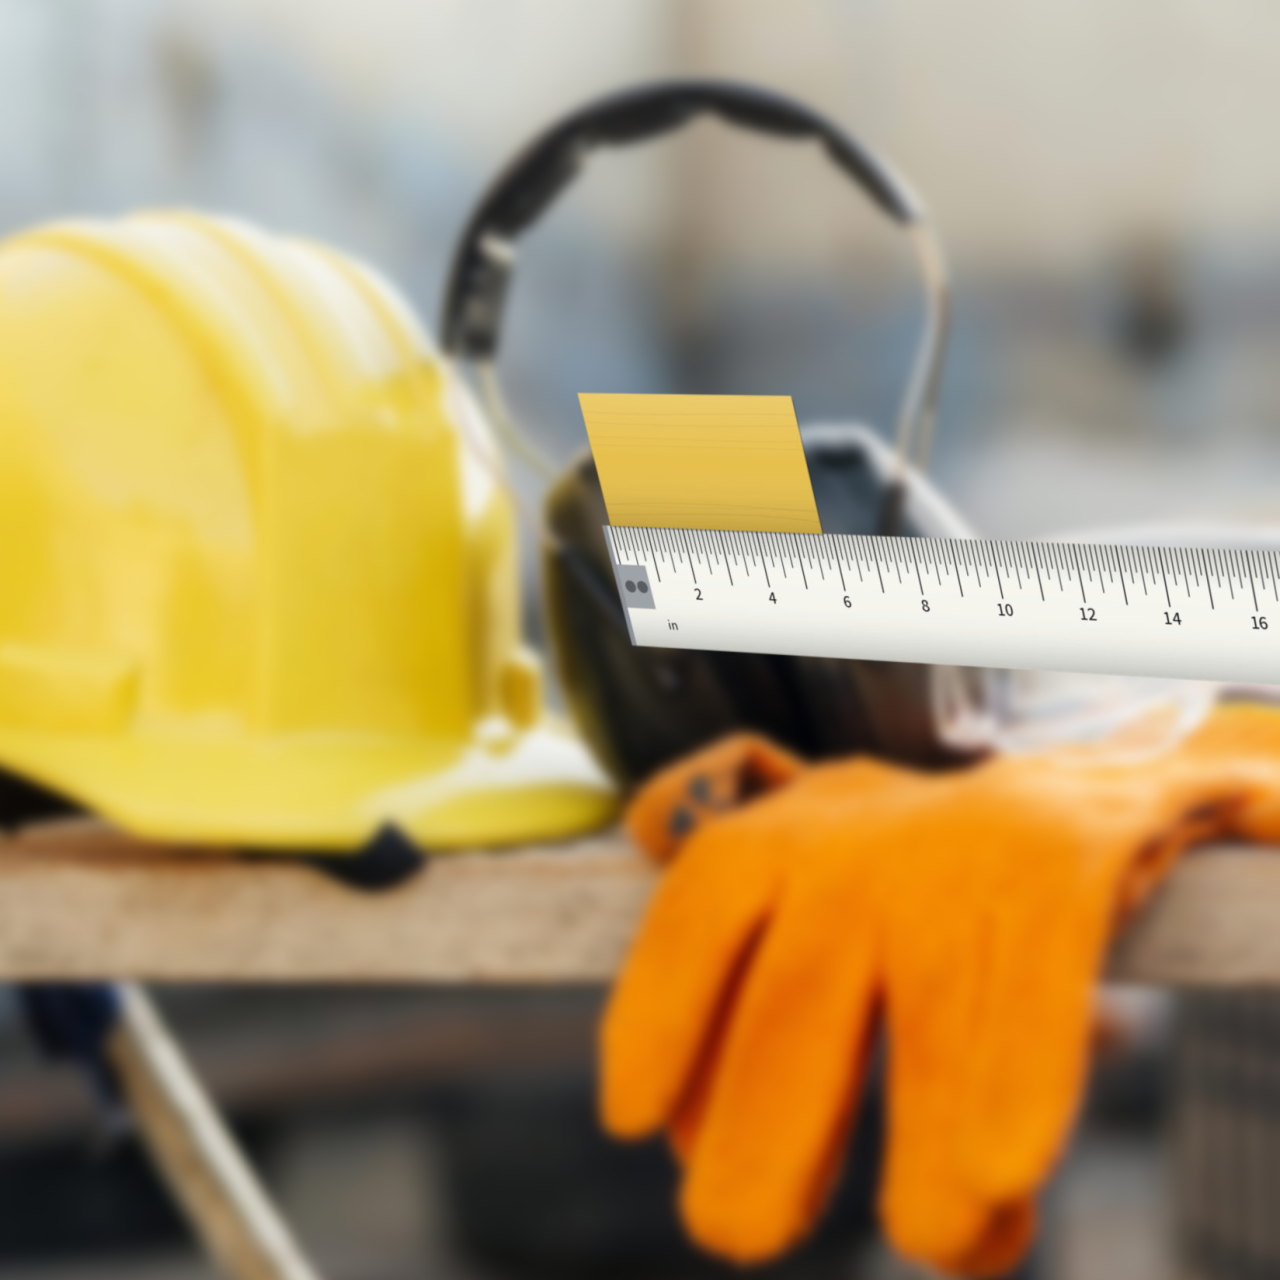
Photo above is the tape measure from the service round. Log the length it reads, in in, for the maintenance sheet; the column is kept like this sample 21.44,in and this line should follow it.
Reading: 5.75,in
